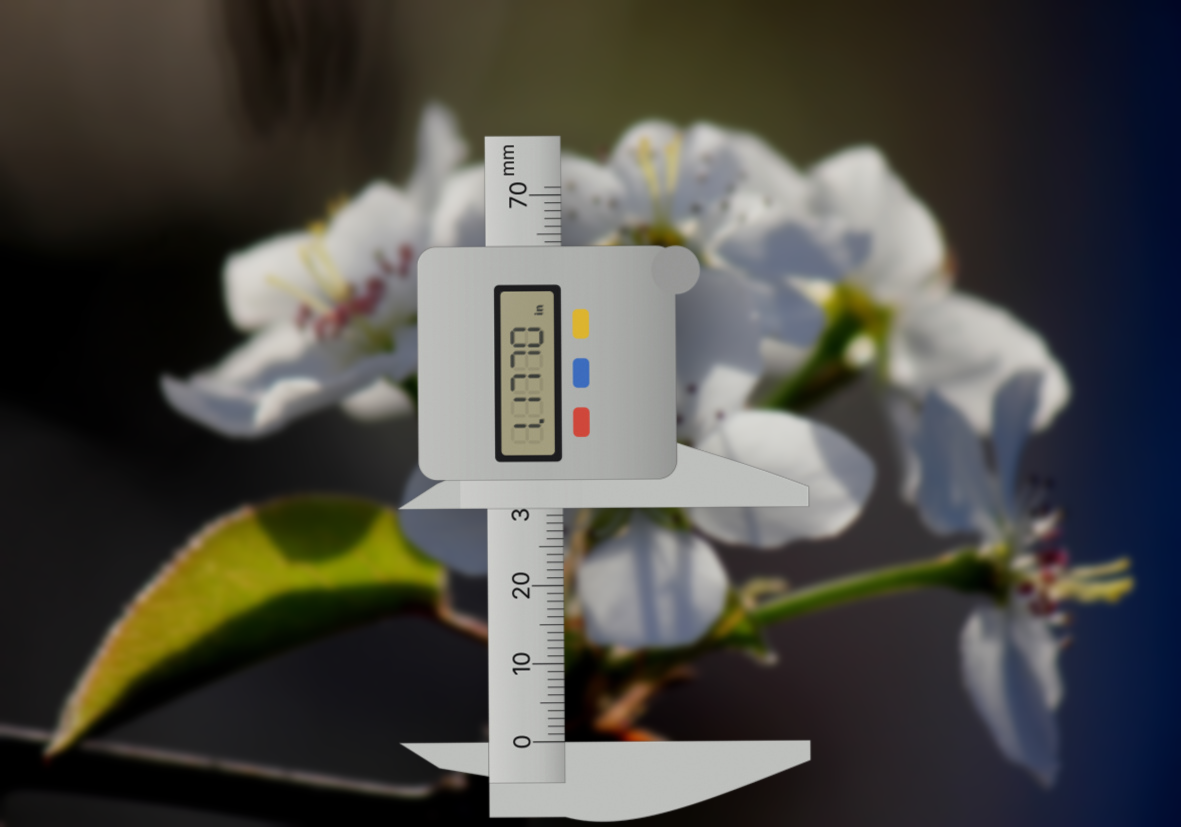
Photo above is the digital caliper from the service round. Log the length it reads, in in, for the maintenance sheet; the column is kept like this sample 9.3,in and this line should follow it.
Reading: 1.1770,in
